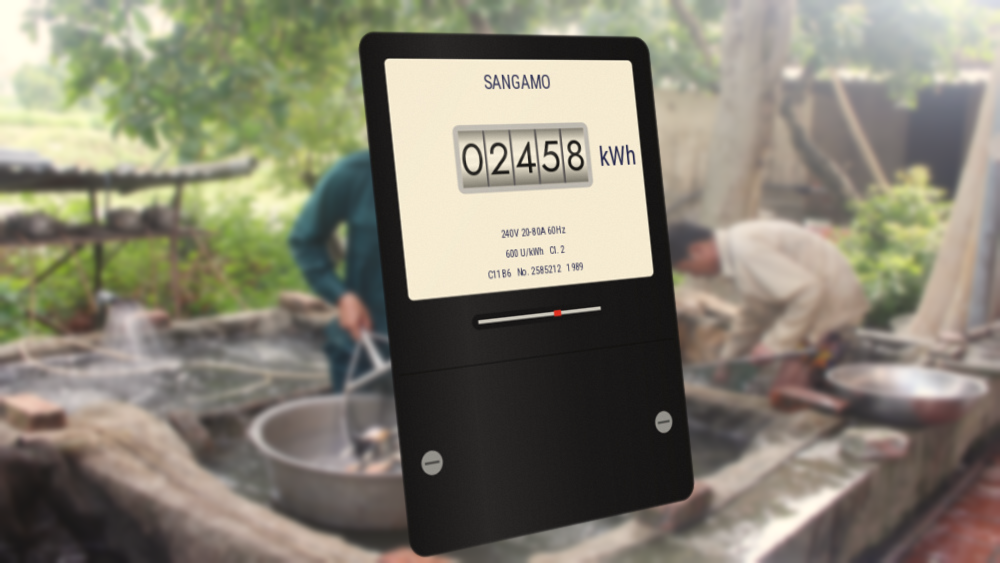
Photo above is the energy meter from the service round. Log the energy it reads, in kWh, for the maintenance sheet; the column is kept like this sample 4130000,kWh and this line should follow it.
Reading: 2458,kWh
